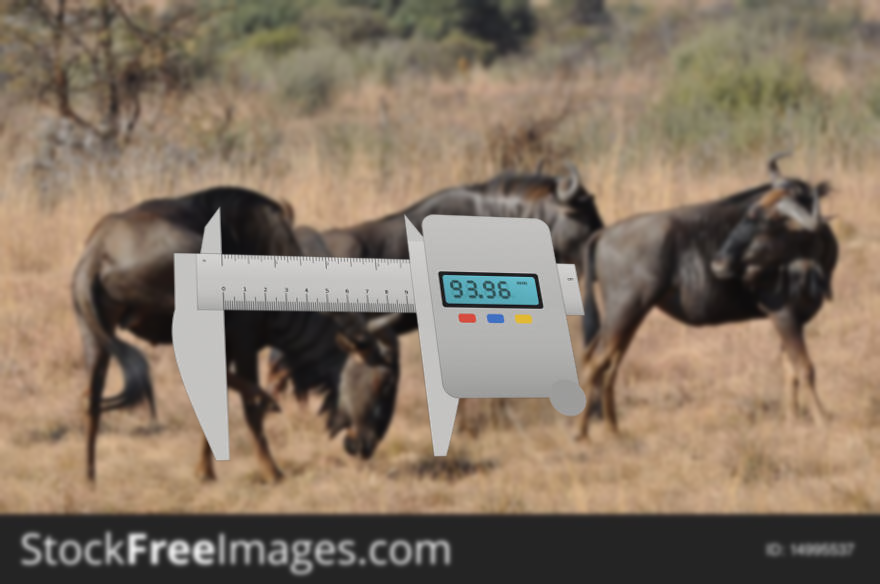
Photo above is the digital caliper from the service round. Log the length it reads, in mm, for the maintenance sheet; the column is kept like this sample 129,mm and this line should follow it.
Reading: 93.96,mm
